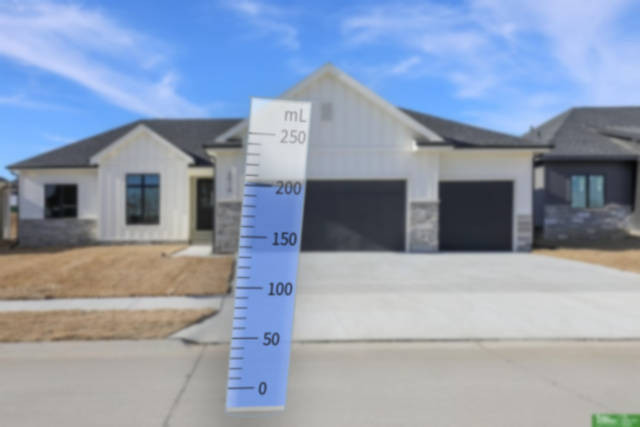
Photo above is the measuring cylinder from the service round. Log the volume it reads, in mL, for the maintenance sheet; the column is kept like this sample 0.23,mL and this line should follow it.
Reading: 200,mL
